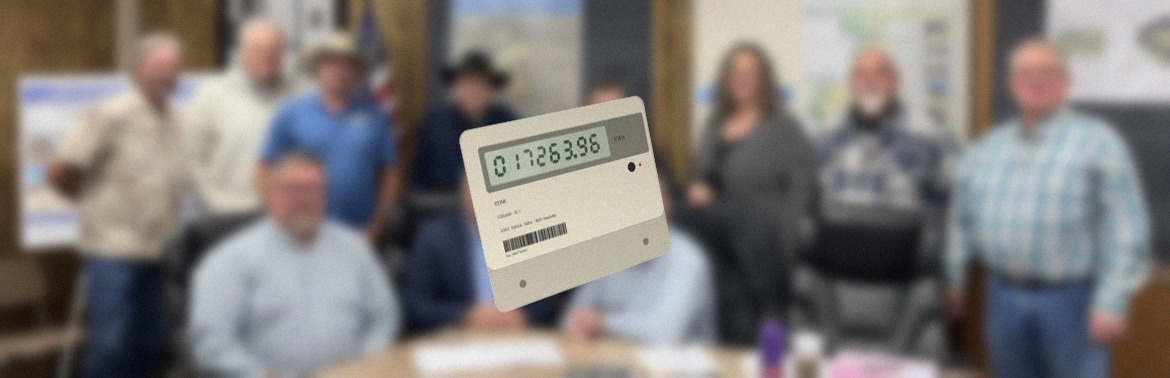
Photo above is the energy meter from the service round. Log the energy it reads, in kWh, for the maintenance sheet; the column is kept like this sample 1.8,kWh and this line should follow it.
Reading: 17263.96,kWh
